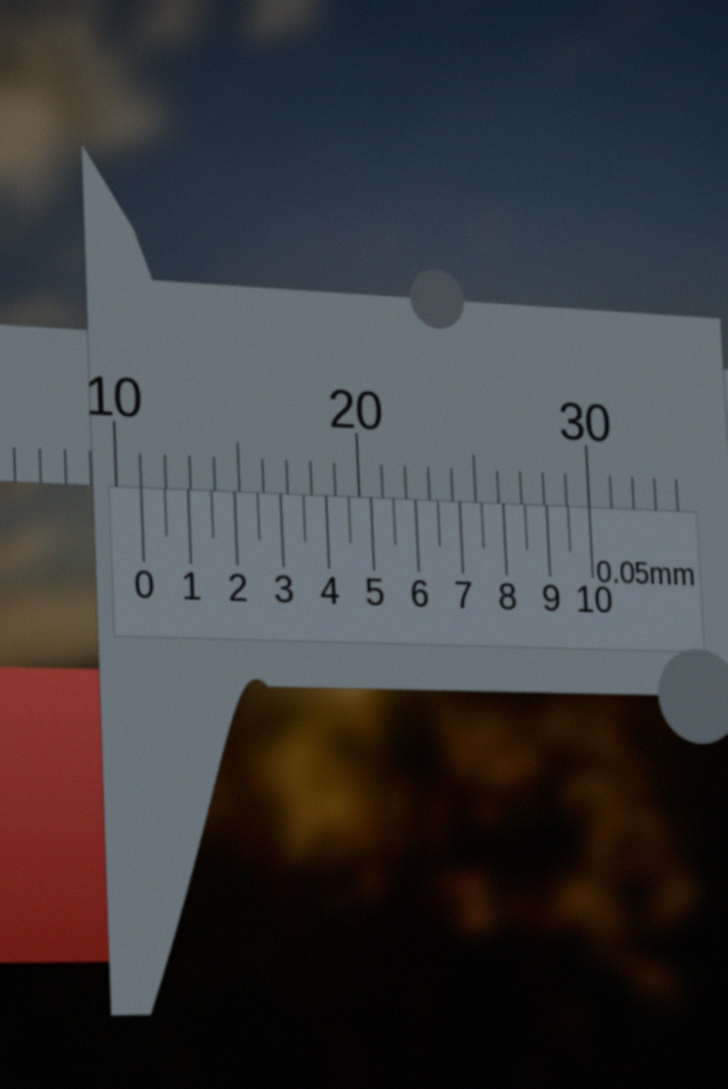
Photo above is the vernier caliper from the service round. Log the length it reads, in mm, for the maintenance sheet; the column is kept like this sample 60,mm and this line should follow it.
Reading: 11.0,mm
